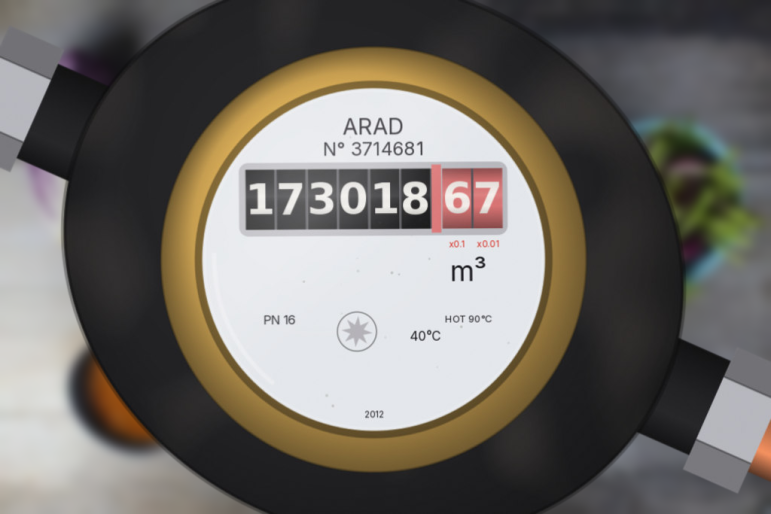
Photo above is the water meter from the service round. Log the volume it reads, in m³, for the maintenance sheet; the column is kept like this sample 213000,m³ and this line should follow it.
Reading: 173018.67,m³
